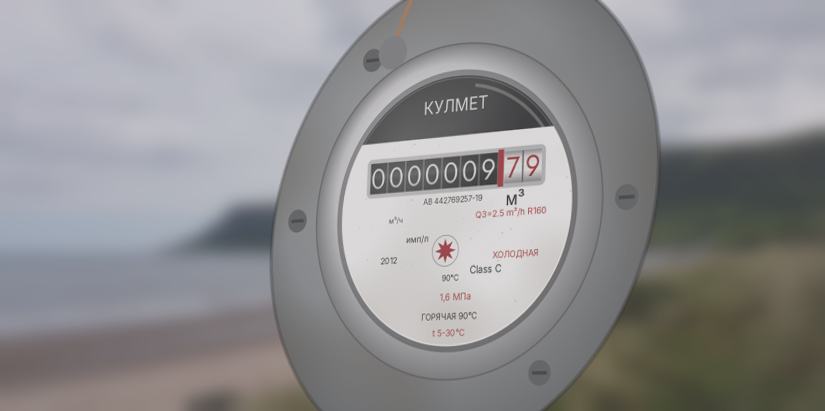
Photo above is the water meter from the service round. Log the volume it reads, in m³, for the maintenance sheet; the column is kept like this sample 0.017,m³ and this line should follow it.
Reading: 9.79,m³
